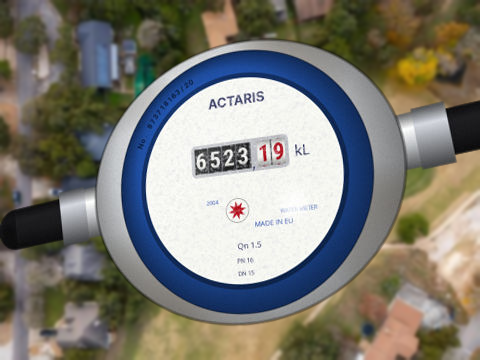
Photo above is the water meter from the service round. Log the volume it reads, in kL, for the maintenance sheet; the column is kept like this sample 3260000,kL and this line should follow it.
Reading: 6523.19,kL
